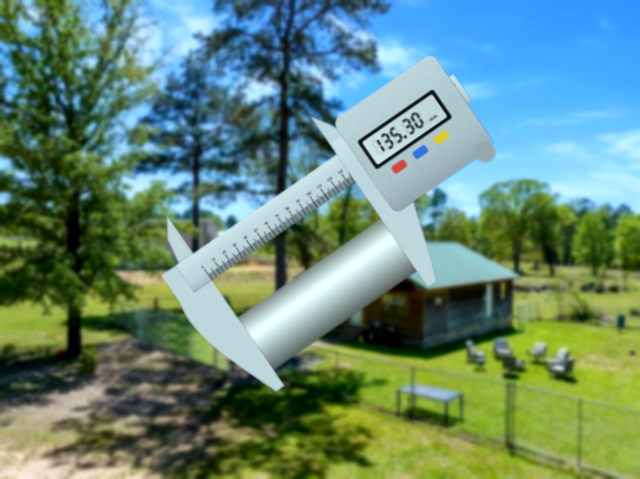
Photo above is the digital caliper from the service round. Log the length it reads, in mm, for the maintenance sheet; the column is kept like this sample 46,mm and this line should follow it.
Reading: 135.30,mm
